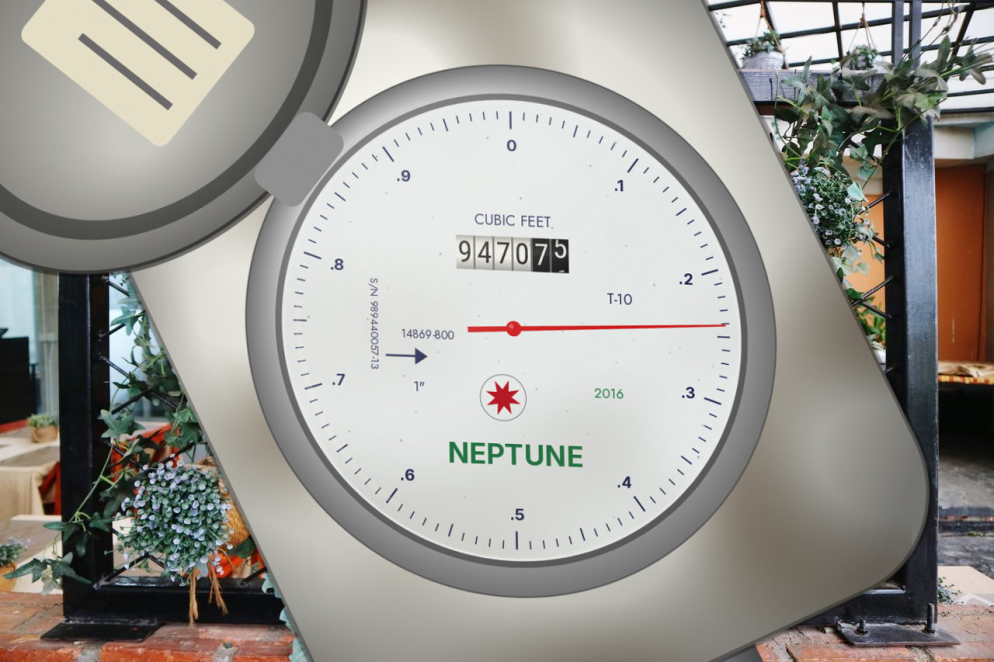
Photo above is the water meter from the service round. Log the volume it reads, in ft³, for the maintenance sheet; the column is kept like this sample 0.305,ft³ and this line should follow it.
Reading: 947075.24,ft³
